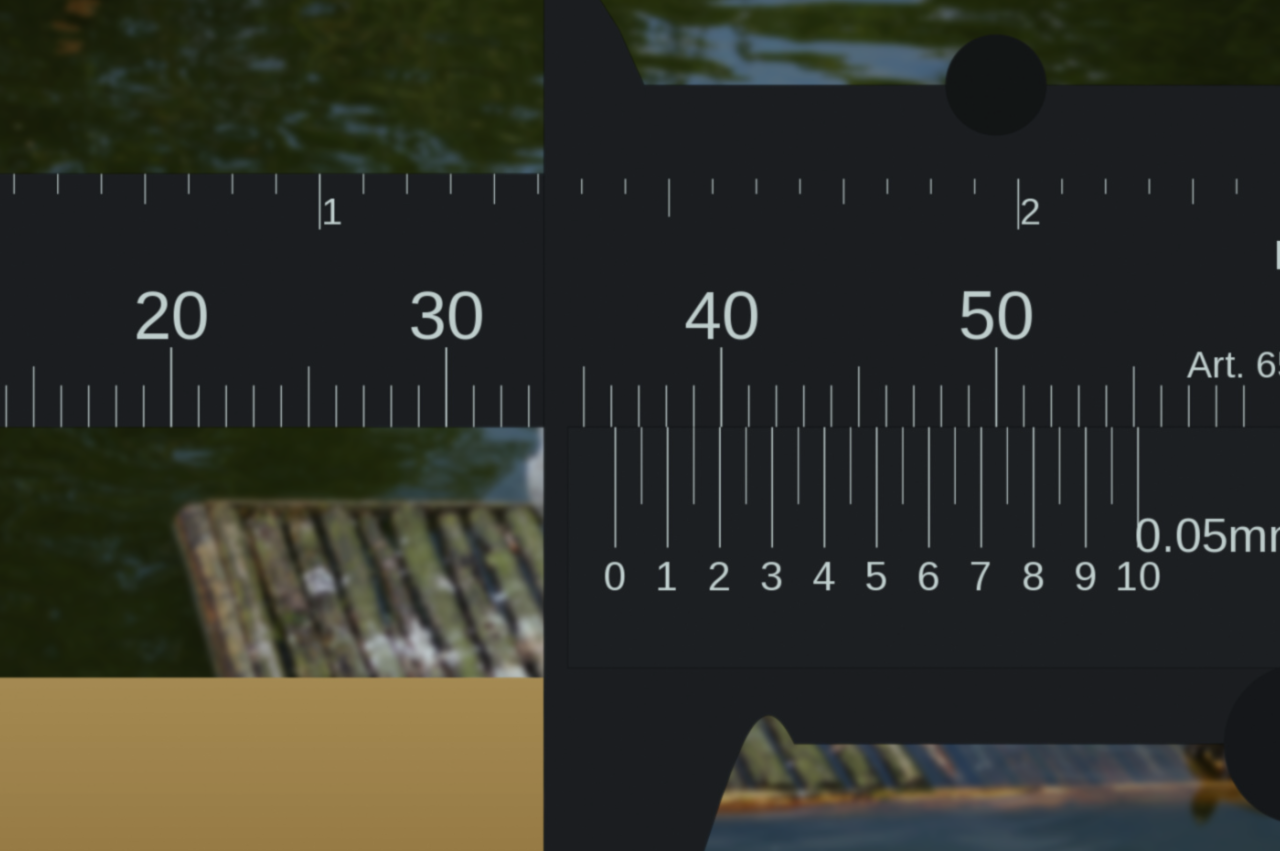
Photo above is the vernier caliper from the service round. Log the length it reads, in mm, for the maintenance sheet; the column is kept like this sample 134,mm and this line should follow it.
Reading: 36.15,mm
